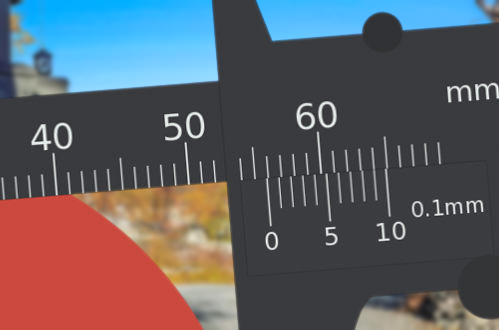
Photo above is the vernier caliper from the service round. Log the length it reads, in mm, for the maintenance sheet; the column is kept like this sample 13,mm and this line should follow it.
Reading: 55.9,mm
